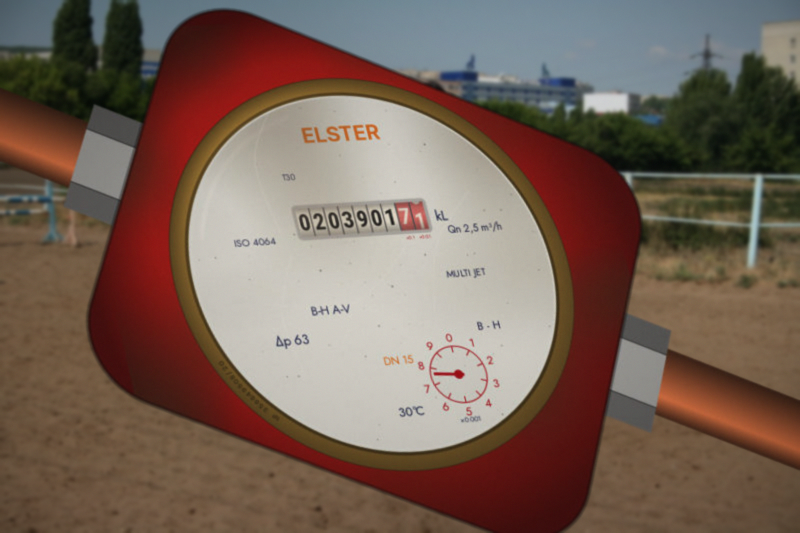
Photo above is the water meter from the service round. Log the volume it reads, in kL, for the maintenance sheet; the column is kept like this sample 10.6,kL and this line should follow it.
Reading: 203901.707,kL
